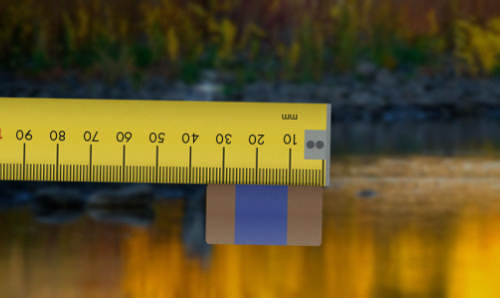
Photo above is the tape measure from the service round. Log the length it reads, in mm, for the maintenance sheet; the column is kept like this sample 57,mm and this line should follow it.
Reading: 35,mm
